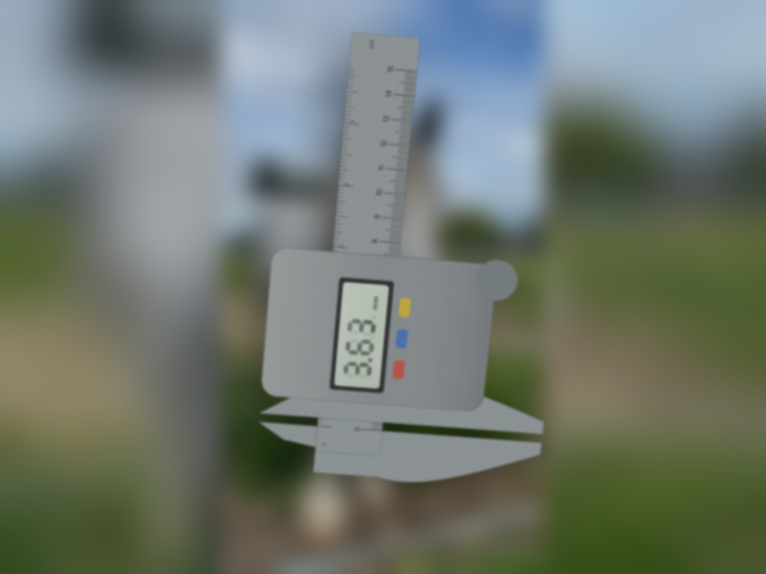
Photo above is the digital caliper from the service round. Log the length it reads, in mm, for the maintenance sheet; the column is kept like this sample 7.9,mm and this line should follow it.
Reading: 3.63,mm
